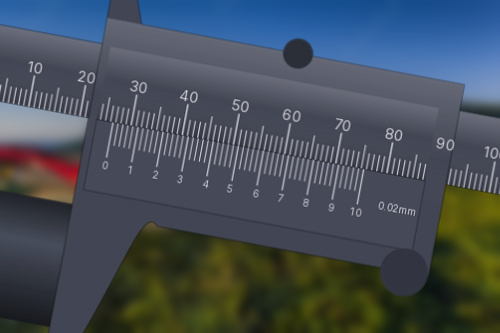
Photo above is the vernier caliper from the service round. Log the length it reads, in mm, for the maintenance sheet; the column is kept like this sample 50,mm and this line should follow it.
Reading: 26.5,mm
